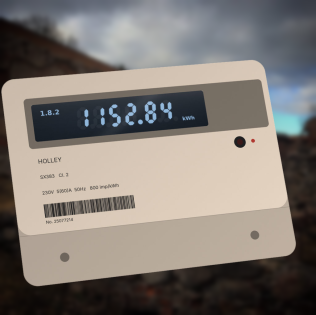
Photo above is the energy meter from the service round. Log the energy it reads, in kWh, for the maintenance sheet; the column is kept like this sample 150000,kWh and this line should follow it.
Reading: 1152.84,kWh
